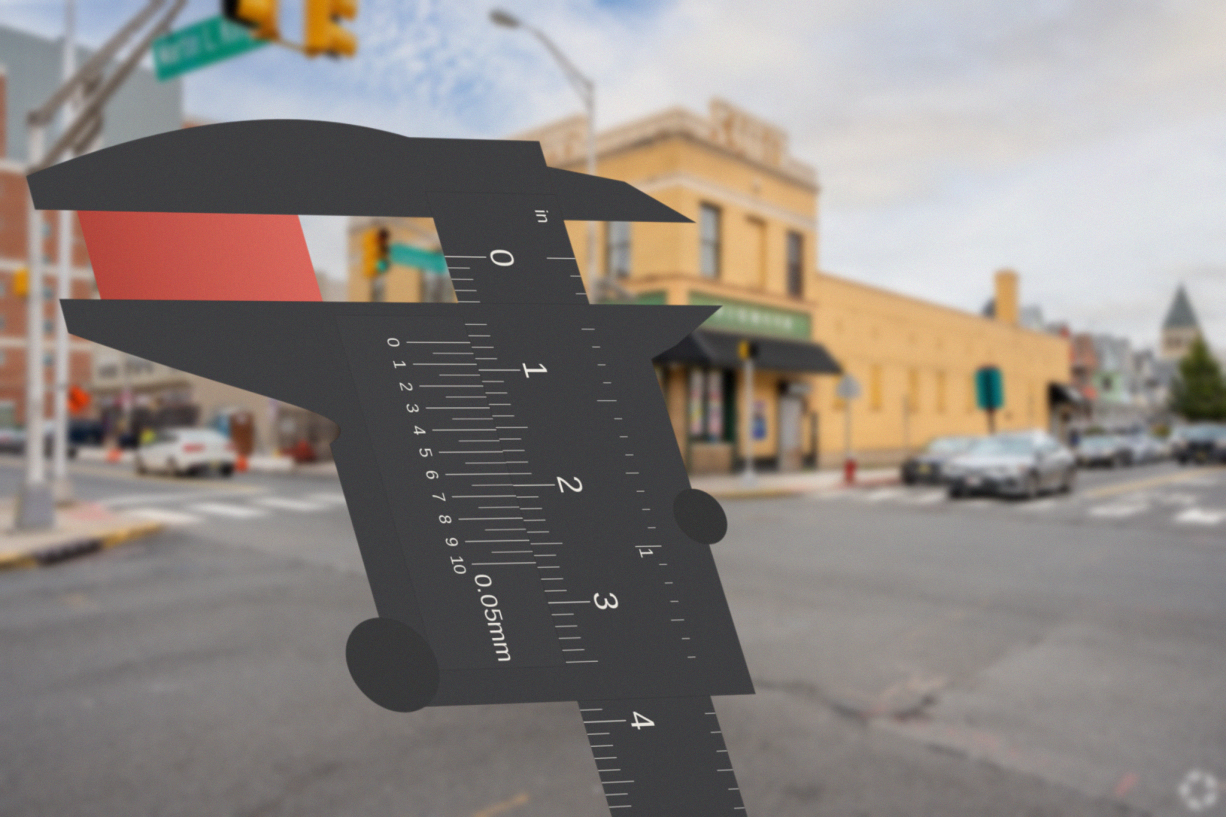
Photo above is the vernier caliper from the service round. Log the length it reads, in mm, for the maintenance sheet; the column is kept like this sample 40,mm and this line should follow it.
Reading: 7.6,mm
